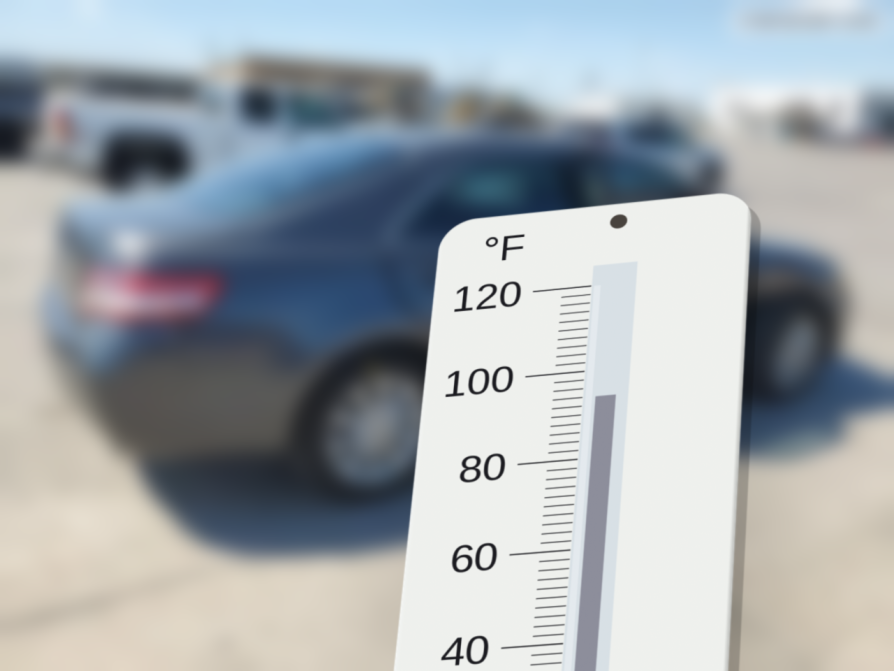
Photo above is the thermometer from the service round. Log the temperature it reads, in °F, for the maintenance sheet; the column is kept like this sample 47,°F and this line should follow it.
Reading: 94,°F
